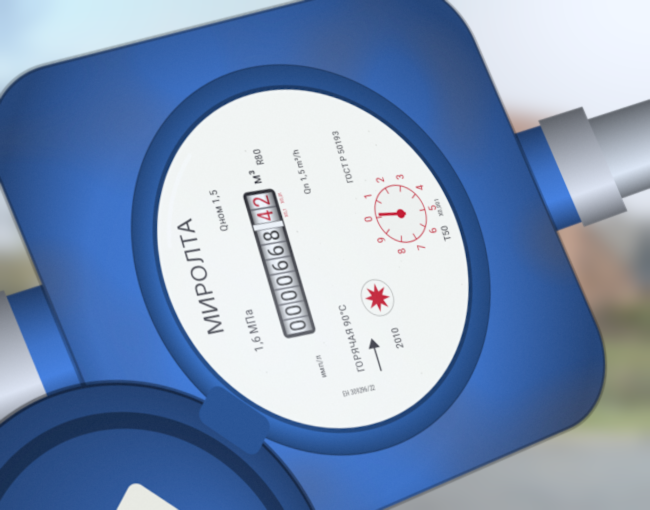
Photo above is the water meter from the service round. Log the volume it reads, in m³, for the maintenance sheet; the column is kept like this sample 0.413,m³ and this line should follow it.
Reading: 668.420,m³
